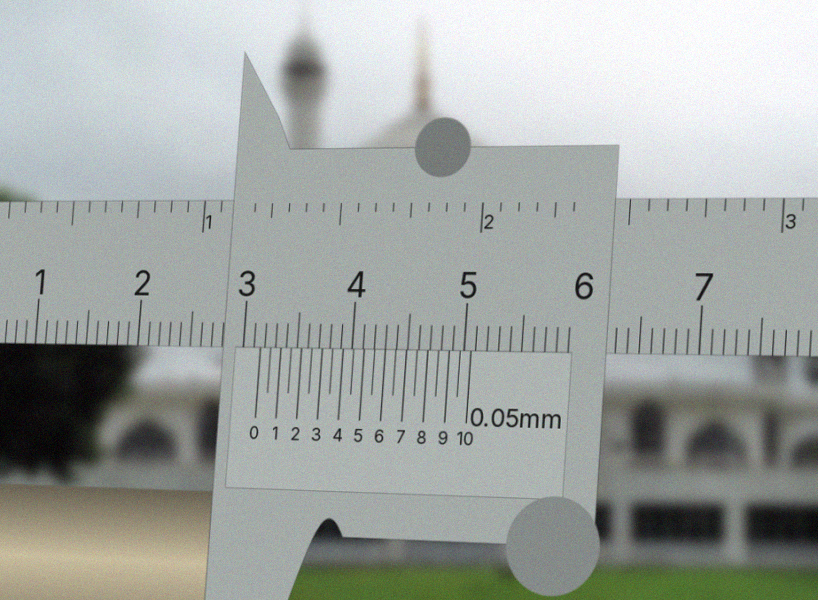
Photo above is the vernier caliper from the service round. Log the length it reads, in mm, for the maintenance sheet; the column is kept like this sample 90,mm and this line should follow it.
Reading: 31.6,mm
